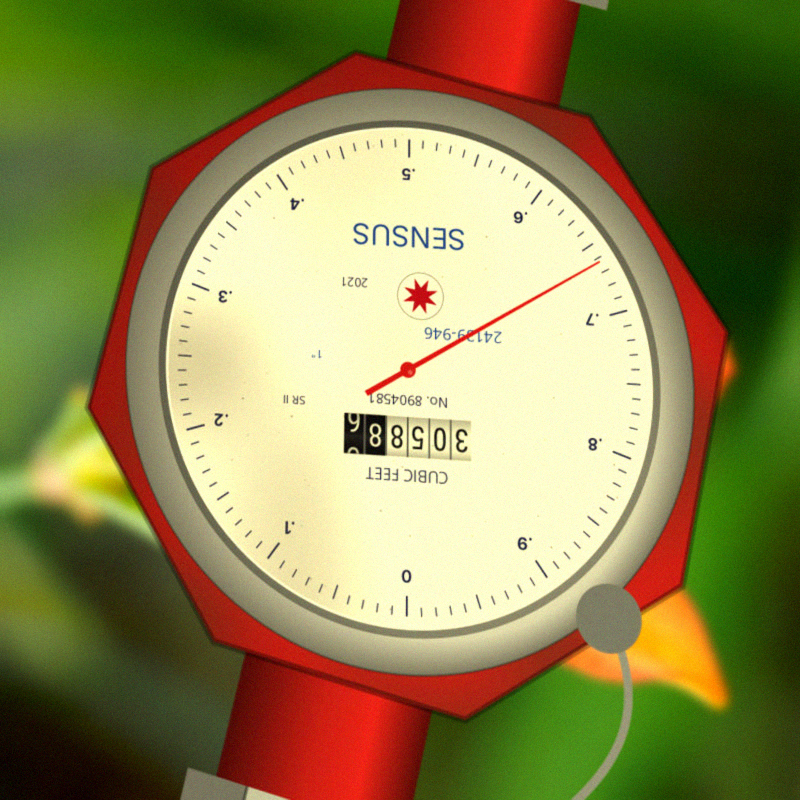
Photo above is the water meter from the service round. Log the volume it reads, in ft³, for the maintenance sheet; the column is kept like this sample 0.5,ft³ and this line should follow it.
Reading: 305885.66,ft³
